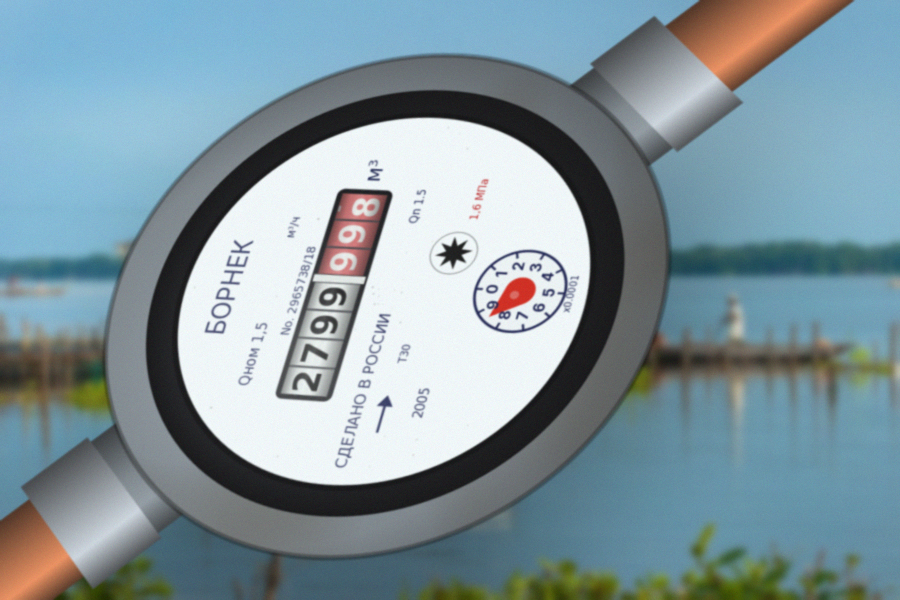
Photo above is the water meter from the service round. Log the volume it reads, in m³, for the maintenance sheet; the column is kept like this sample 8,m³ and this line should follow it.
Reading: 2799.9978,m³
